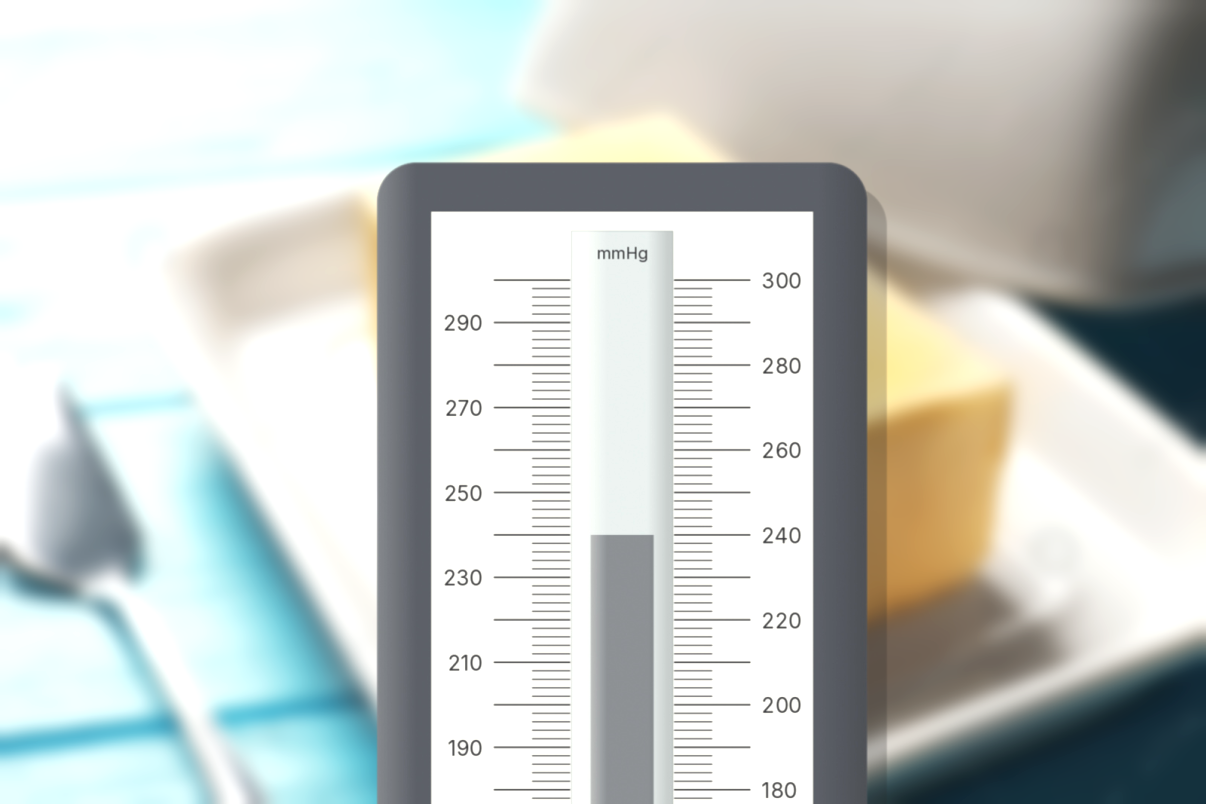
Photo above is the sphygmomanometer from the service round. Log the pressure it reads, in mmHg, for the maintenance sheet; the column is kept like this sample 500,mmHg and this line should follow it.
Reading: 240,mmHg
